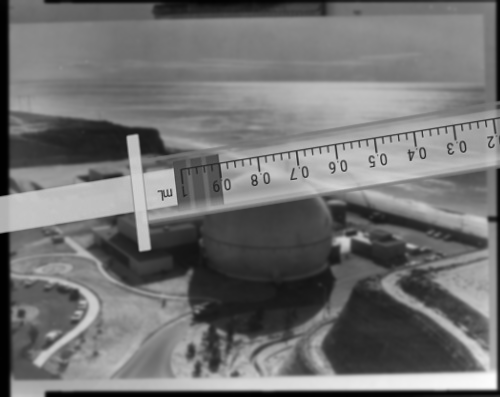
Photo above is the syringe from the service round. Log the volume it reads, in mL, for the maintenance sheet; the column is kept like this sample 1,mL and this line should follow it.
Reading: 0.9,mL
